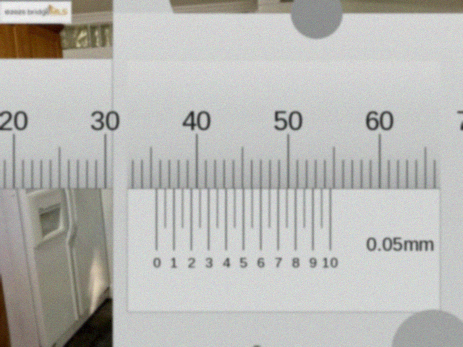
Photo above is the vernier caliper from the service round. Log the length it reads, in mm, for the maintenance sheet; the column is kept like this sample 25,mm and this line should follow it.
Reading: 35.6,mm
